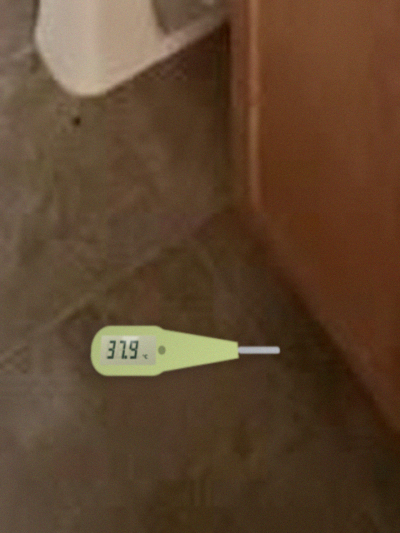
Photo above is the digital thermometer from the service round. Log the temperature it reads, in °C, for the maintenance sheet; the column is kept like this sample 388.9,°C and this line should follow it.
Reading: 37.9,°C
